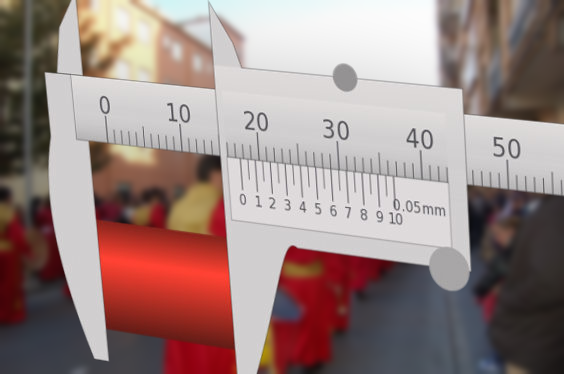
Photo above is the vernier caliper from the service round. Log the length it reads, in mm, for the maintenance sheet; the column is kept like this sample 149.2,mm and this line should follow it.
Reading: 17.6,mm
